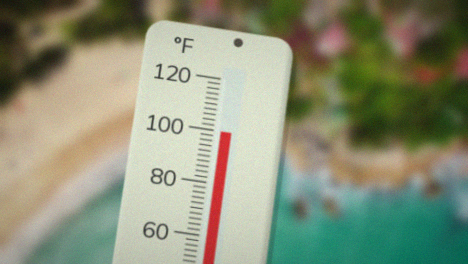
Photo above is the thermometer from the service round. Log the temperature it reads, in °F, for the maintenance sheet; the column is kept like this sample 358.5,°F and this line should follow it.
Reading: 100,°F
